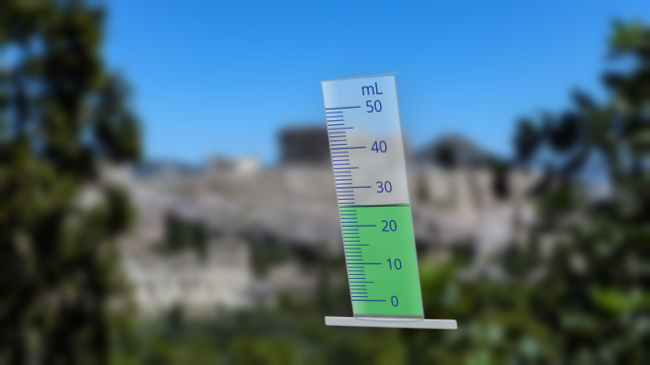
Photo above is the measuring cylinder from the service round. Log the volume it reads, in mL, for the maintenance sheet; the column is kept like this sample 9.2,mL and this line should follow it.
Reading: 25,mL
